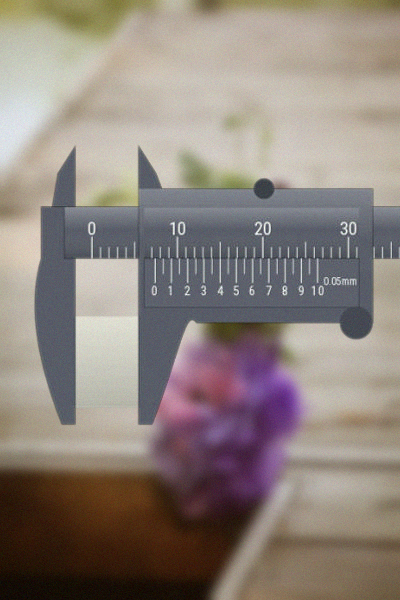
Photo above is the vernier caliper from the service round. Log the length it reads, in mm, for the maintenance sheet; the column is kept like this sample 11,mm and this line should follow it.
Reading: 7.4,mm
